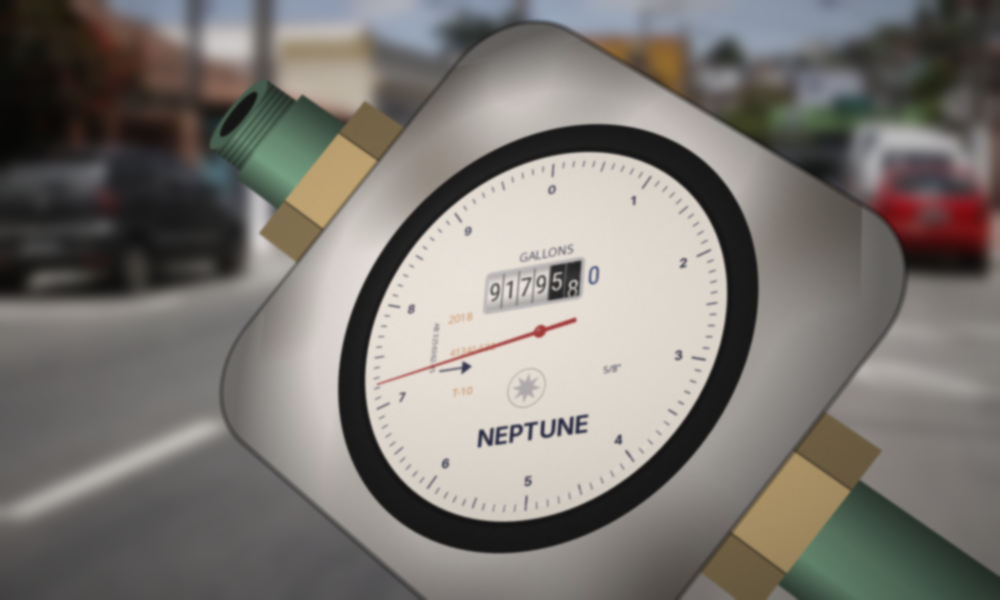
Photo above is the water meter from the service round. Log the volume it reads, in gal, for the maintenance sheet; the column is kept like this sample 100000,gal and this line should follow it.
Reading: 9179577.2,gal
